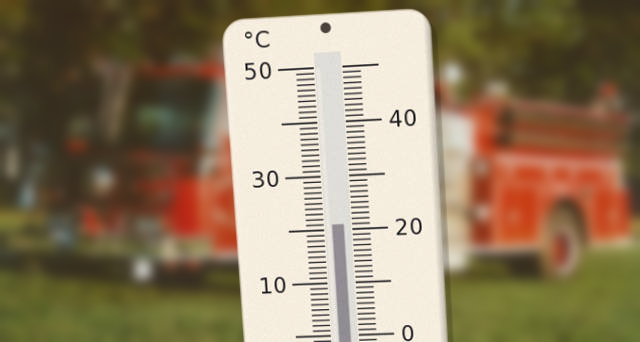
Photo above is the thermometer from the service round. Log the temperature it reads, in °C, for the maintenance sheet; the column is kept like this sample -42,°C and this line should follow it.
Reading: 21,°C
